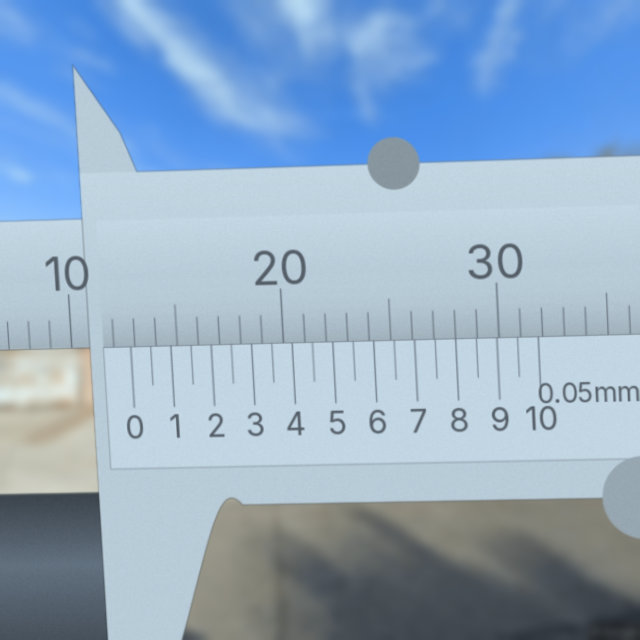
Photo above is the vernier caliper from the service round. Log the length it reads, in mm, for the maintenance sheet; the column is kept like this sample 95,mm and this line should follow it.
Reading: 12.8,mm
